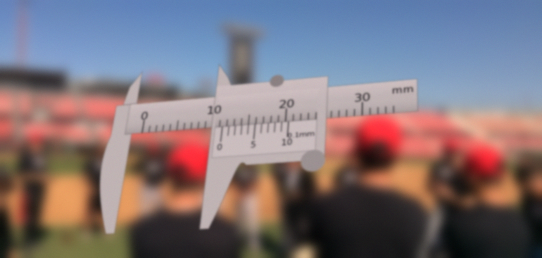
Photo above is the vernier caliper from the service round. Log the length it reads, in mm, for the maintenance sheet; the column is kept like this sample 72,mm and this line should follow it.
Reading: 11.4,mm
